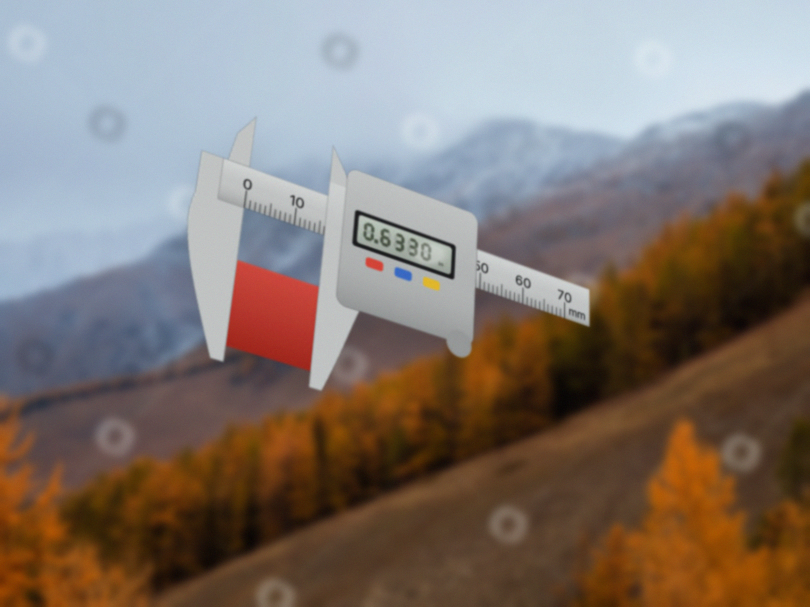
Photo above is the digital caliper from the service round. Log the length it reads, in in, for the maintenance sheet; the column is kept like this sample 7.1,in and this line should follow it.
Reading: 0.6330,in
